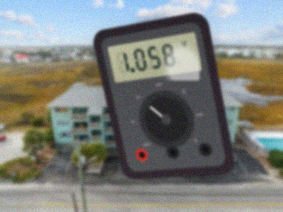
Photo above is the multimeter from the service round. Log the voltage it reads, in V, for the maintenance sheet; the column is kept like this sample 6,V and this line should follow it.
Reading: 1.058,V
